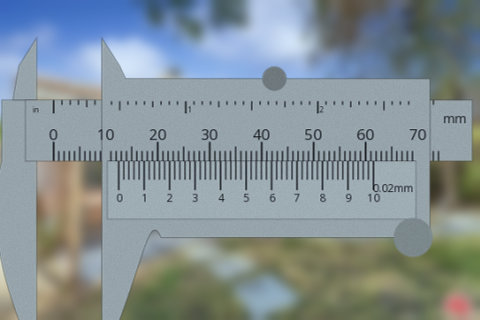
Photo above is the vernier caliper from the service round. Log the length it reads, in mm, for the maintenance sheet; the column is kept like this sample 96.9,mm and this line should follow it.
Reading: 12.5,mm
